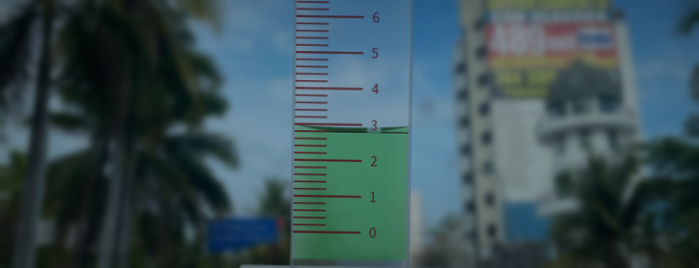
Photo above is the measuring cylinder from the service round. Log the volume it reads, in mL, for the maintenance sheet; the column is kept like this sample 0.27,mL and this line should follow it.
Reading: 2.8,mL
